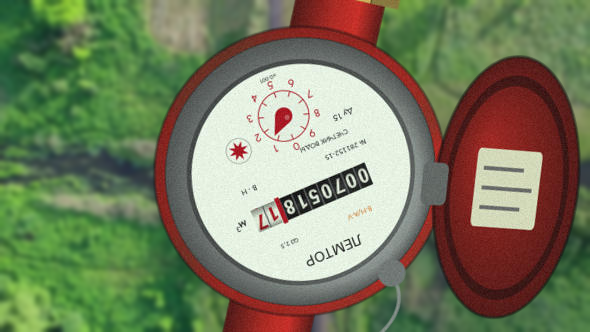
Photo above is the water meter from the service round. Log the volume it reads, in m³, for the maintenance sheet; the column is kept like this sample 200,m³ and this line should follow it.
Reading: 70518.171,m³
